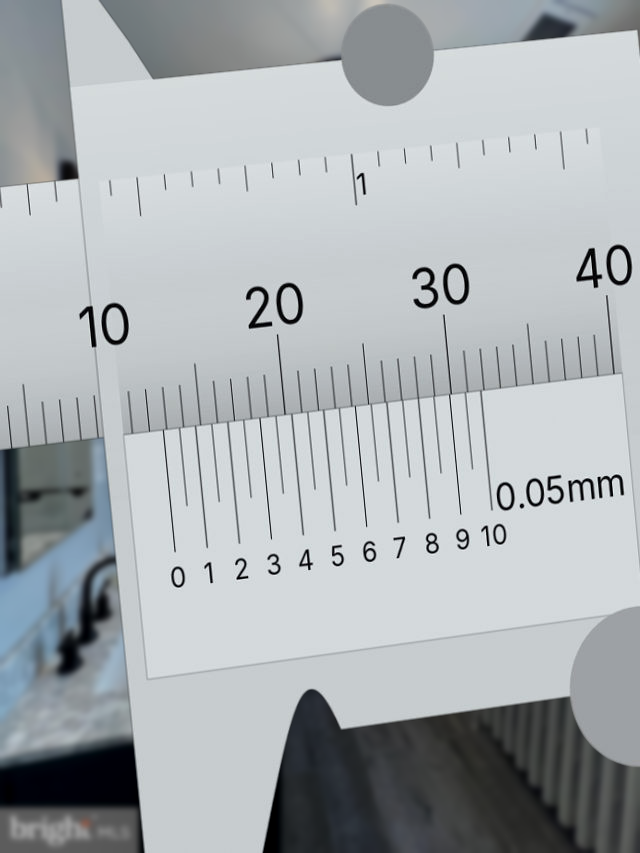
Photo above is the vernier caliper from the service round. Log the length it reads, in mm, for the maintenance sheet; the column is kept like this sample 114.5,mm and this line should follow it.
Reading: 12.8,mm
